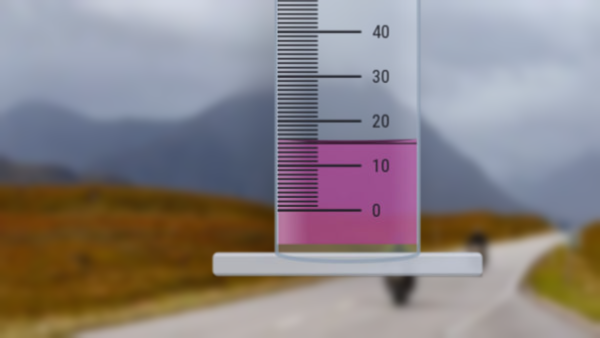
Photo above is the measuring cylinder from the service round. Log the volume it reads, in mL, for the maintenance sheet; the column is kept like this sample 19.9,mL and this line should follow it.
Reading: 15,mL
